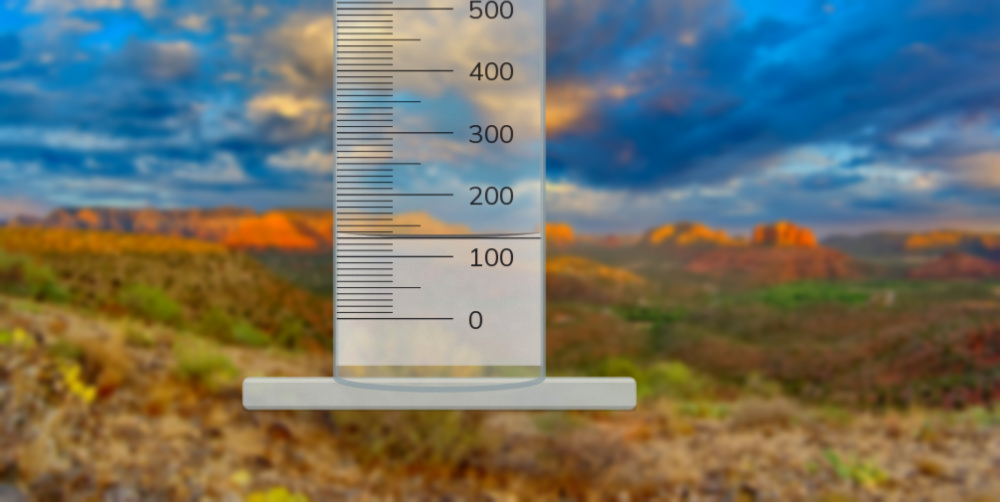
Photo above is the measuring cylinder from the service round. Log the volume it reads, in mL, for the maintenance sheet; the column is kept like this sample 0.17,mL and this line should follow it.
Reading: 130,mL
